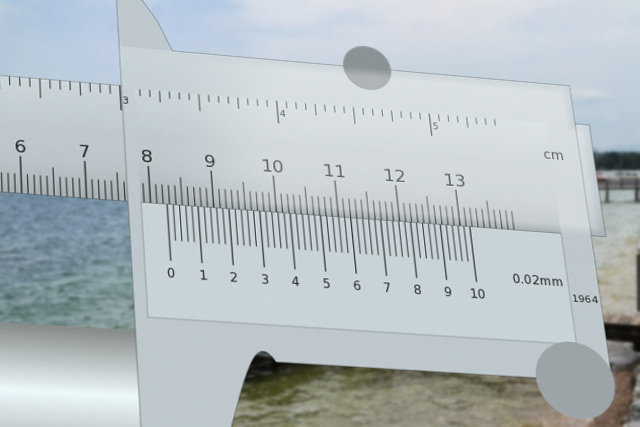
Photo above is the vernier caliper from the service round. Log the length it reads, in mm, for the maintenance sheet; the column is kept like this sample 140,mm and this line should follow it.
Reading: 82.6,mm
